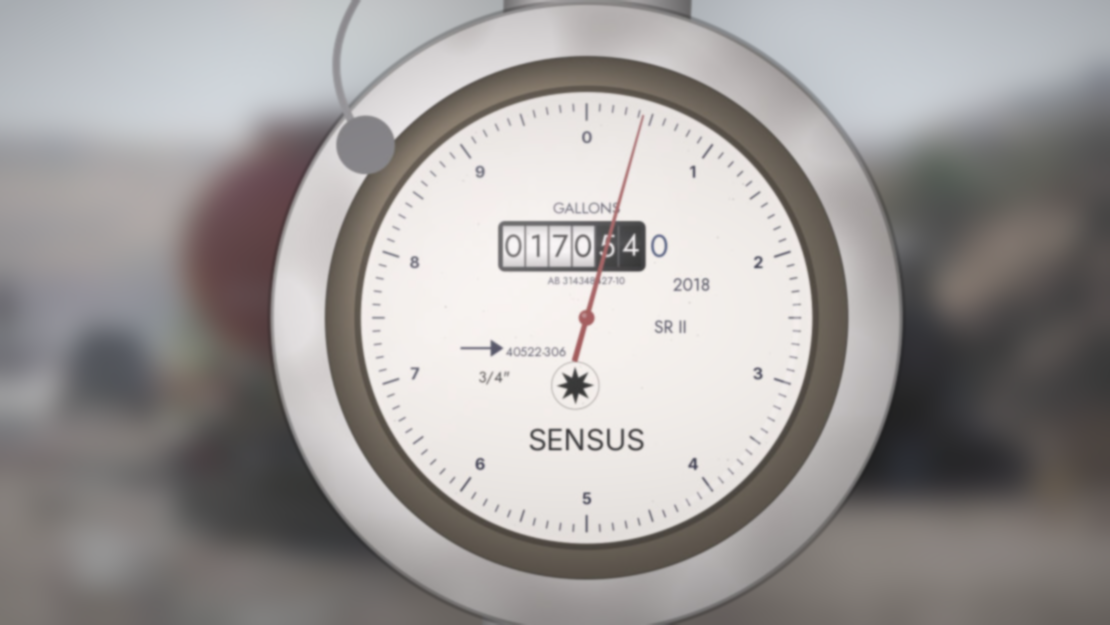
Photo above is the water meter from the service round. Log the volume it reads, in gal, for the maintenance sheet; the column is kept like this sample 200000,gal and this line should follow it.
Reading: 170540.4,gal
